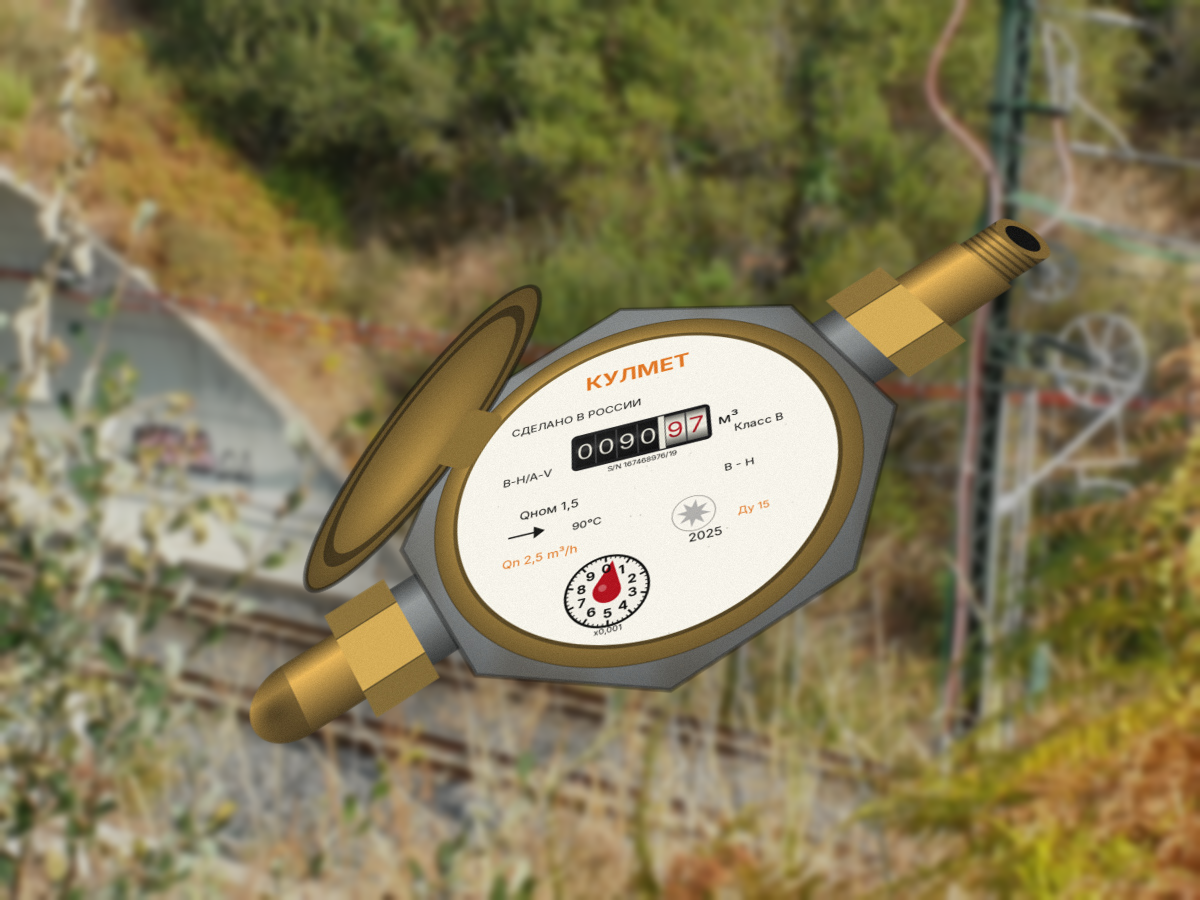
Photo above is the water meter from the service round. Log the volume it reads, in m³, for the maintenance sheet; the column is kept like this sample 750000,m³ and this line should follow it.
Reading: 90.970,m³
